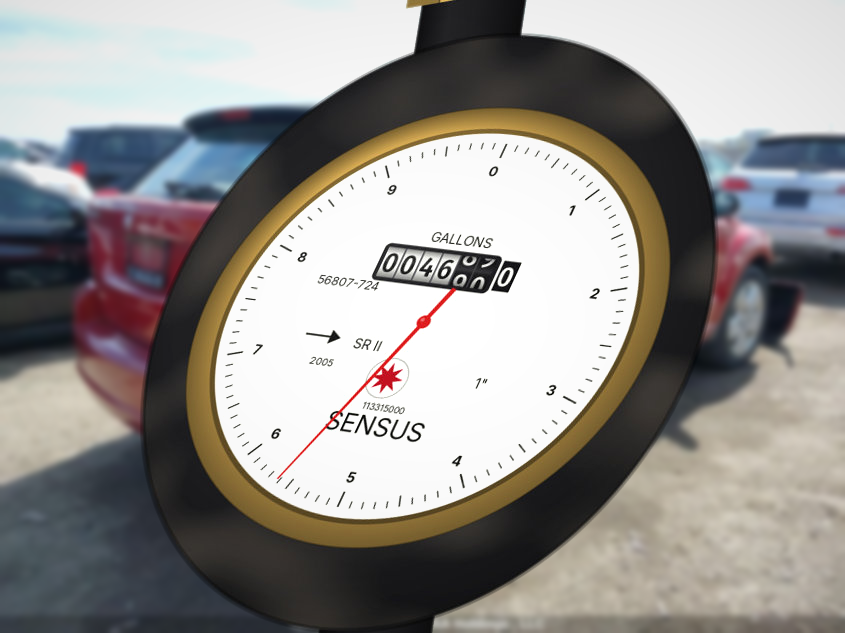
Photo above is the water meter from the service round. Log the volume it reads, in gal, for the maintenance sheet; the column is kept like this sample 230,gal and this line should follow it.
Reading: 46895.6,gal
